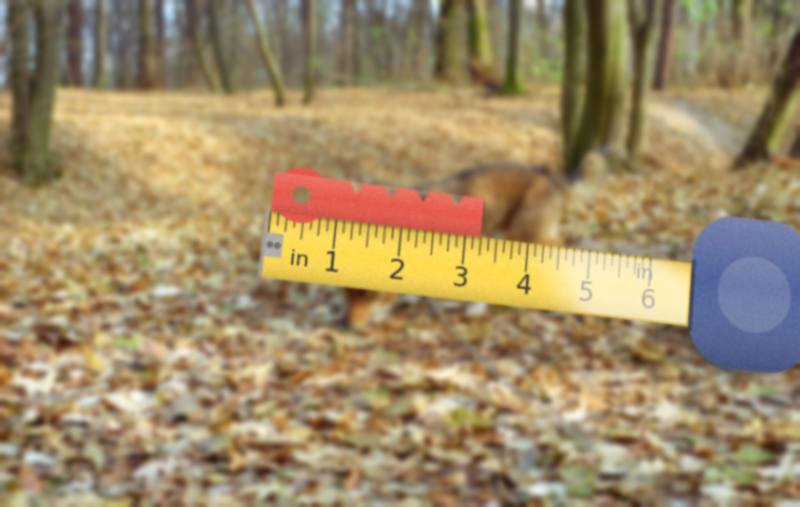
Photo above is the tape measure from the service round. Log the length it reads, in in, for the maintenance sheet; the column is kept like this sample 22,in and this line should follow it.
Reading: 3.25,in
